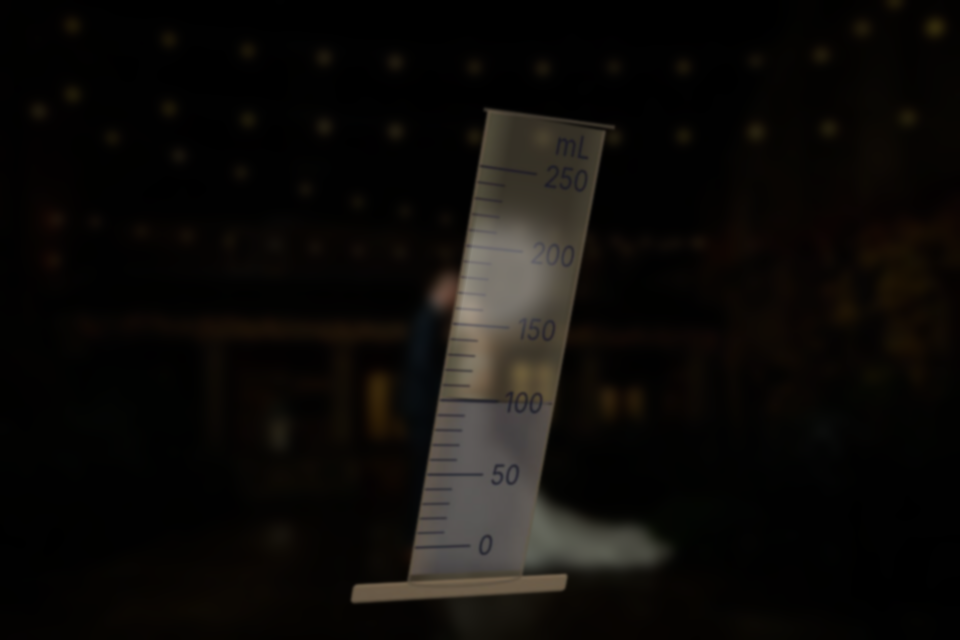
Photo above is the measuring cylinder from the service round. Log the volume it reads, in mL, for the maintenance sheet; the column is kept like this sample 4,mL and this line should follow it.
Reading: 100,mL
